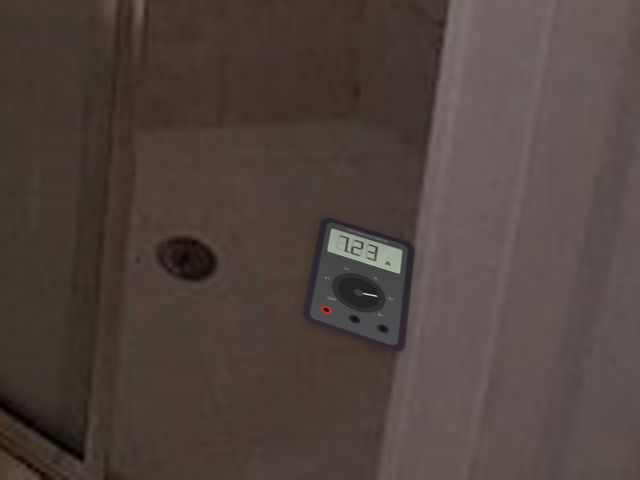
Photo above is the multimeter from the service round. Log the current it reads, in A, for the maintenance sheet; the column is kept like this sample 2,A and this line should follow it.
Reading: 7.23,A
